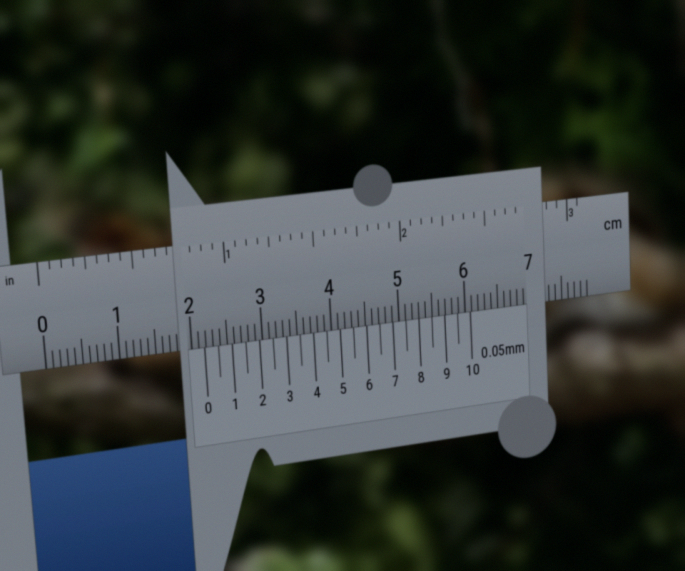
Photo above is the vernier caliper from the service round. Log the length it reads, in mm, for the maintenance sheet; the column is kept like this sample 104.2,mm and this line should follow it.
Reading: 21.8,mm
